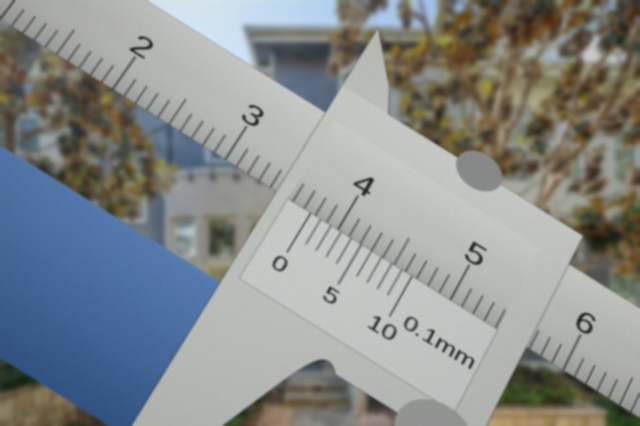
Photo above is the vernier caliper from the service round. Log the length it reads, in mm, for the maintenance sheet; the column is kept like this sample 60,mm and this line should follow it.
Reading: 37.6,mm
